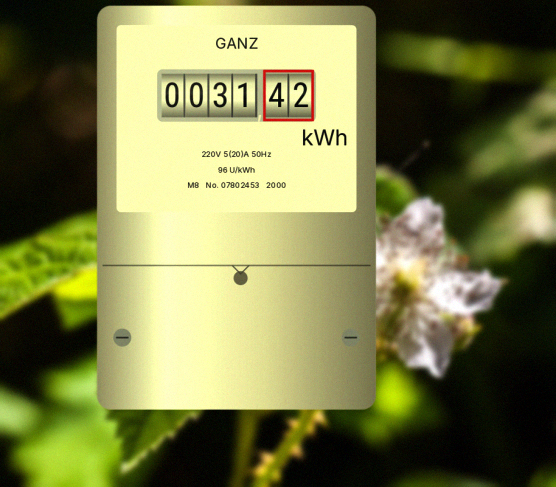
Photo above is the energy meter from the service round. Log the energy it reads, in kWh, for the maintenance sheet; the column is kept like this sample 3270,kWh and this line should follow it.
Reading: 31.42,kWh
